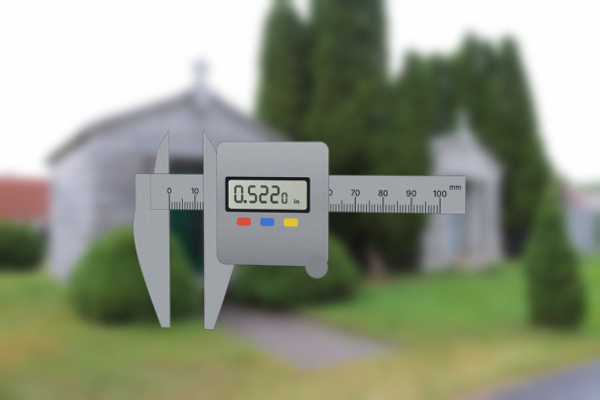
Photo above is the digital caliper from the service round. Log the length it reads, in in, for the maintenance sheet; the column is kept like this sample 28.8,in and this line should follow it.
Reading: 0.5220,in
